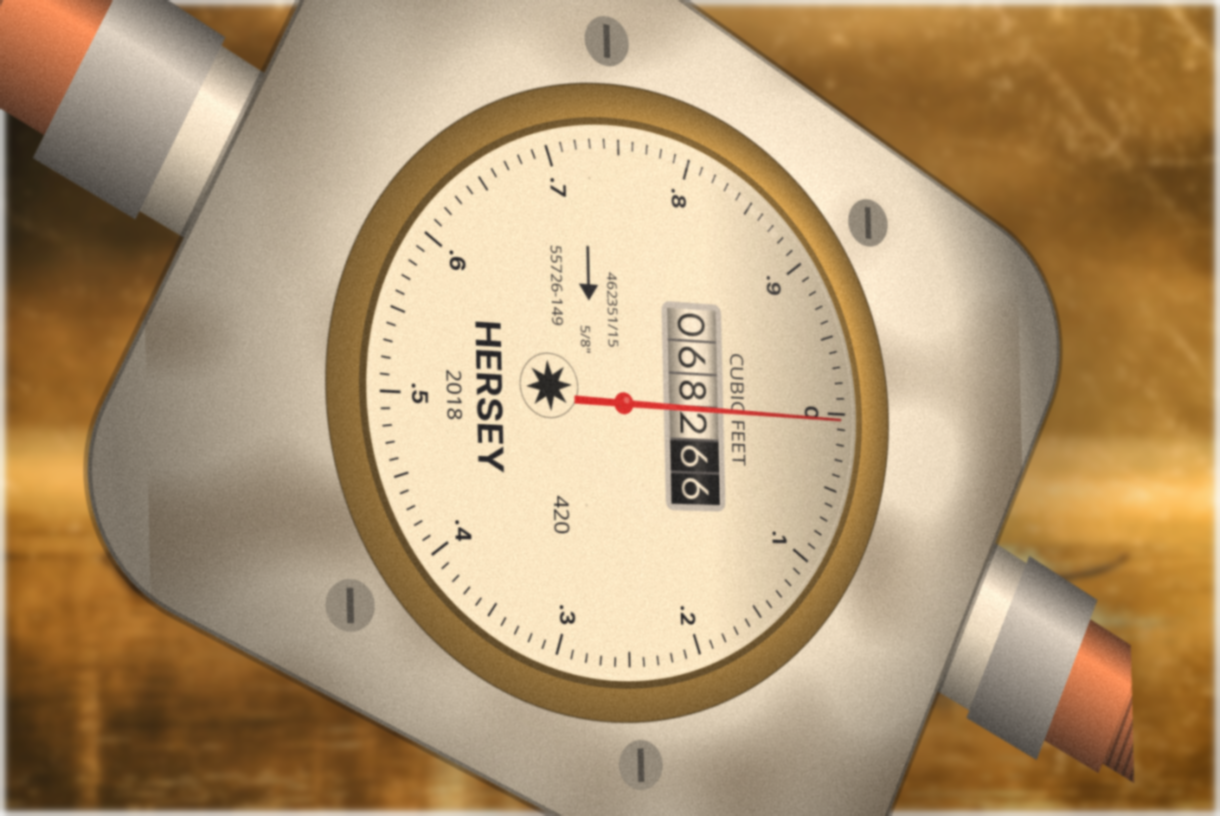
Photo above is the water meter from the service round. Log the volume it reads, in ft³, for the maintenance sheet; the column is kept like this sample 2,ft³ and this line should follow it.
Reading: 68266.00,ft³
